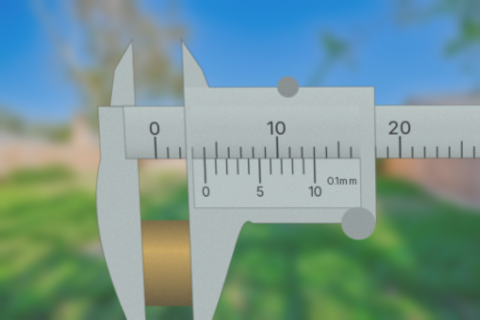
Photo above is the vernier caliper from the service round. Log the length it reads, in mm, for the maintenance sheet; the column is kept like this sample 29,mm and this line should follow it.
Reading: 4.0,mm
